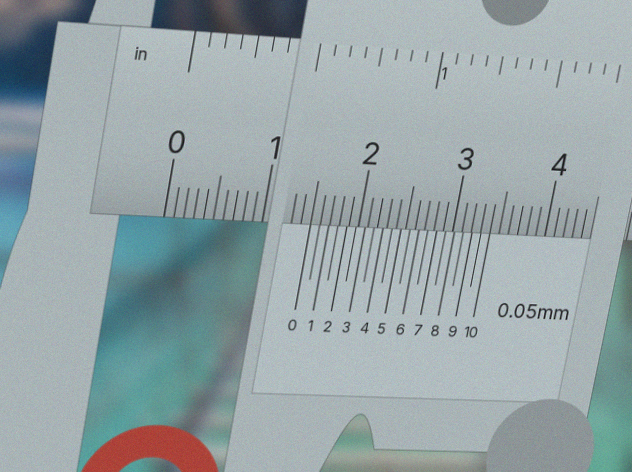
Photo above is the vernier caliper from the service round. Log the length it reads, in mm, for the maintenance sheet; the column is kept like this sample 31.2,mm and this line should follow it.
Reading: 15.0,mm
